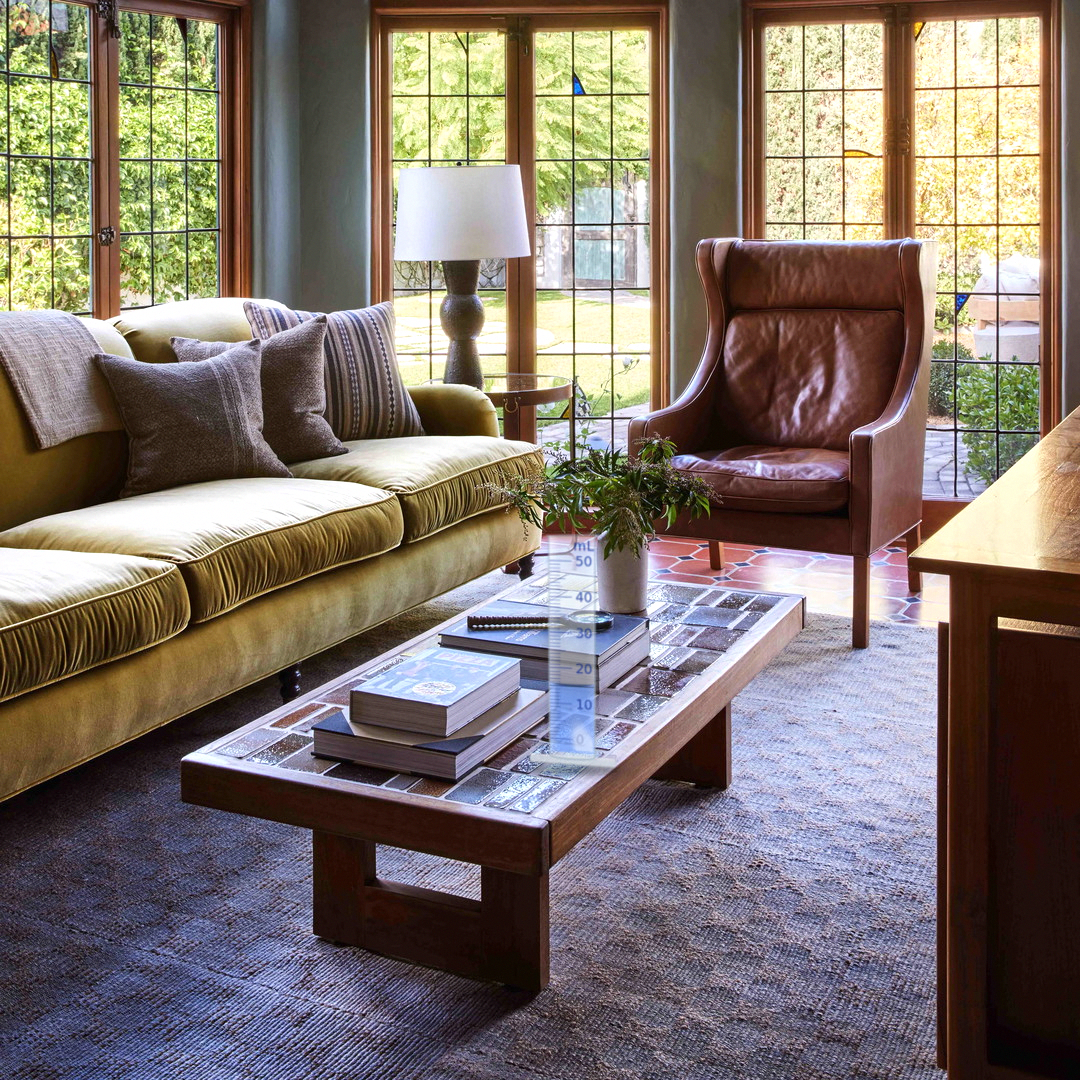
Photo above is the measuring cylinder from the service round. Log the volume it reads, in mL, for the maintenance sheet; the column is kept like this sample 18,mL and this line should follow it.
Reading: 15,mL
